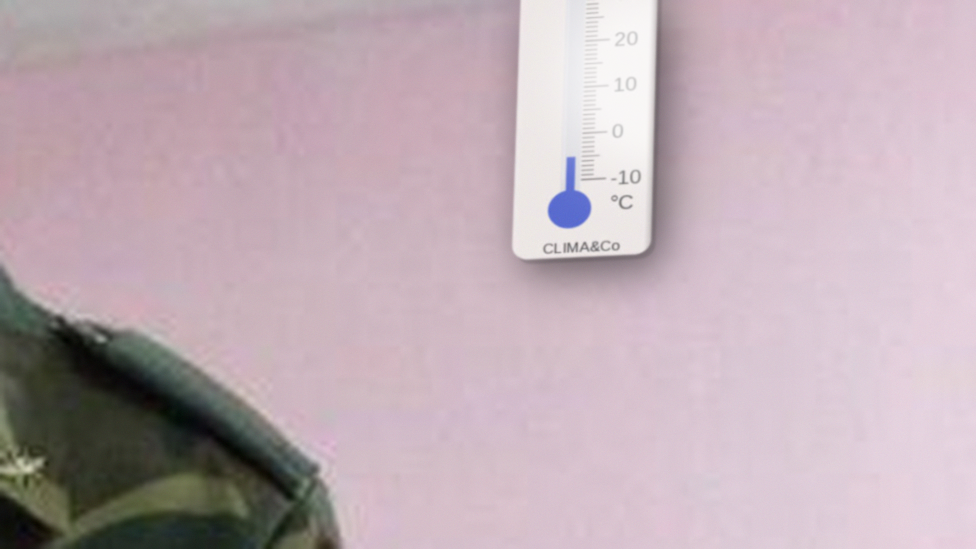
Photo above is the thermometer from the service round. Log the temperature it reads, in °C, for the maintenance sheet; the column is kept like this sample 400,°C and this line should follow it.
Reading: -5,°C
